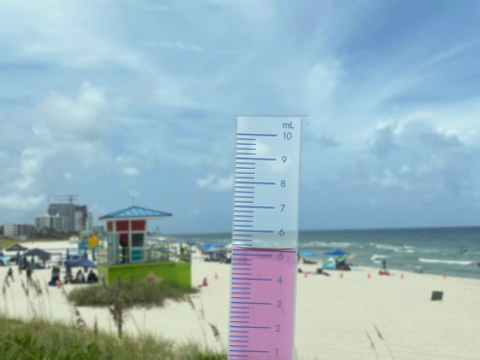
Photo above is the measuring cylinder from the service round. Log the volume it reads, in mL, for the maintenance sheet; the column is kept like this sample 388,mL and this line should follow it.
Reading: 5.2,mL
